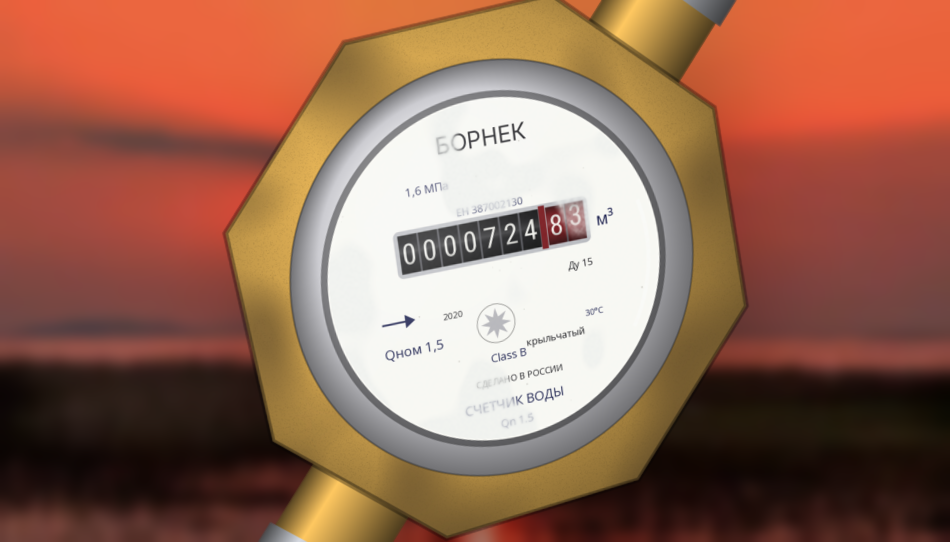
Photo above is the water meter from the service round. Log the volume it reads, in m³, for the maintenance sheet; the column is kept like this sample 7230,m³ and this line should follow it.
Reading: 724.83,m³
